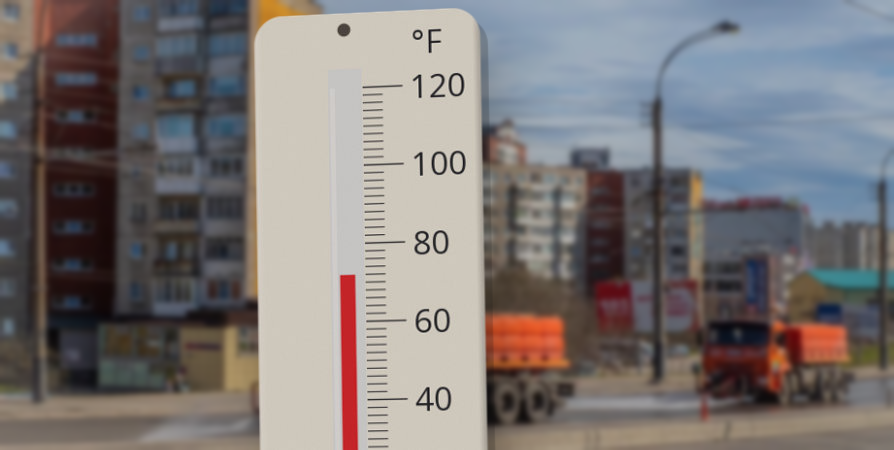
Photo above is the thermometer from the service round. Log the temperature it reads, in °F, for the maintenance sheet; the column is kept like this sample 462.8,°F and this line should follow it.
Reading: 72,°F
